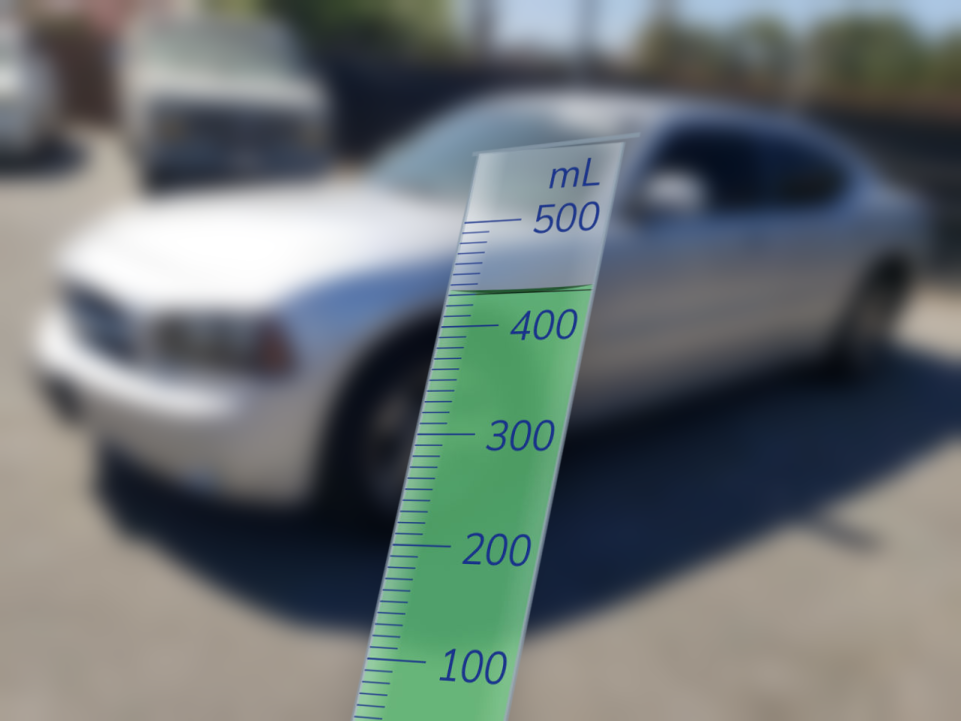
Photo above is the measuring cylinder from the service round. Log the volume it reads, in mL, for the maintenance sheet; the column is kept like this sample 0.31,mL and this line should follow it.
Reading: 430,mL
